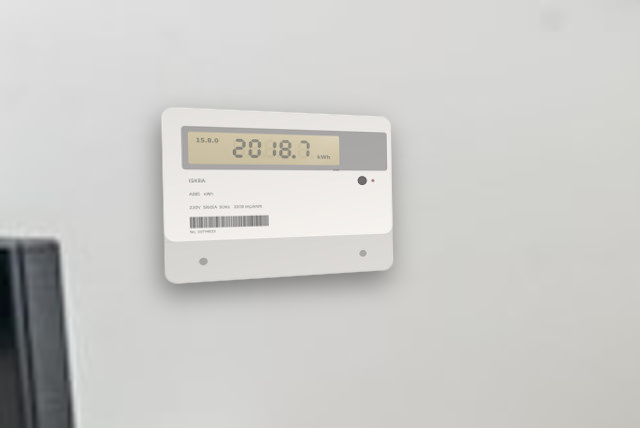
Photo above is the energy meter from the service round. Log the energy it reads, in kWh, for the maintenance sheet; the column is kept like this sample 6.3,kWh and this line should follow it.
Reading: 2018.7,kWh
